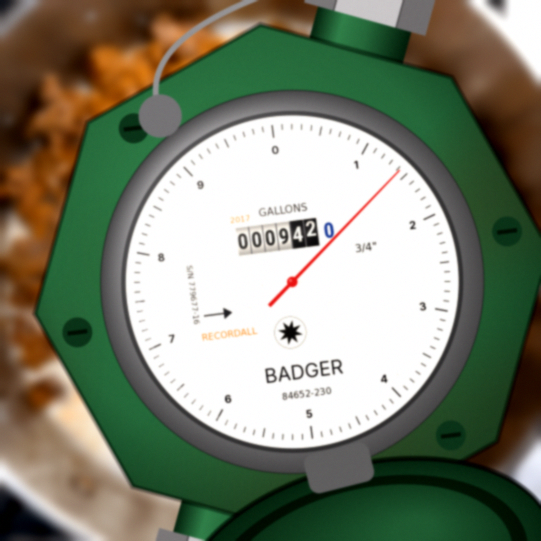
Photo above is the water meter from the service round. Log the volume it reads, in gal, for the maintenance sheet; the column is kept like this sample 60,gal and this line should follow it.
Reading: 9421.4,gal
